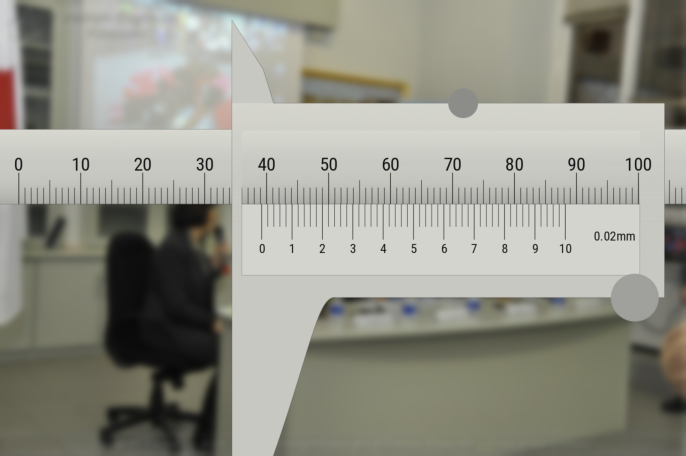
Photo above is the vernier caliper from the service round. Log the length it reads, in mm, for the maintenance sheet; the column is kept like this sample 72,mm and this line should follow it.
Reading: 39.2,mm
